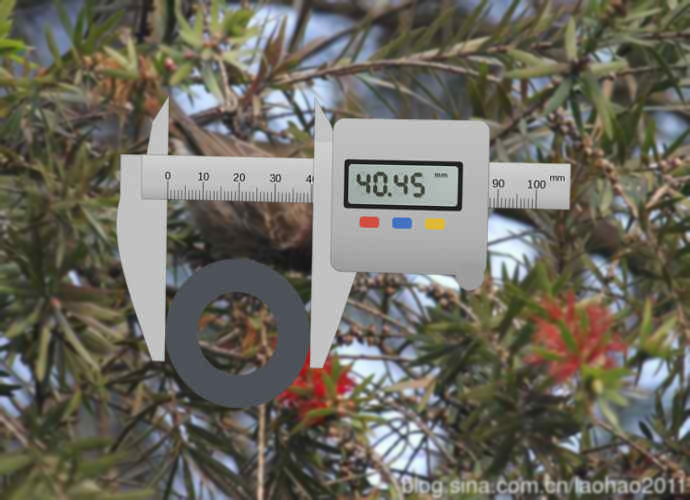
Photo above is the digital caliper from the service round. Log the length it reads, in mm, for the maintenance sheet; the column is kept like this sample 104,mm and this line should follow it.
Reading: 40.45,mm
